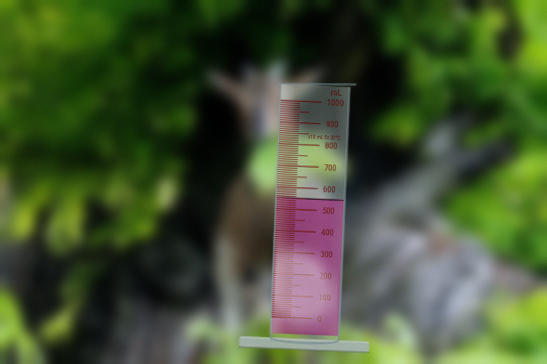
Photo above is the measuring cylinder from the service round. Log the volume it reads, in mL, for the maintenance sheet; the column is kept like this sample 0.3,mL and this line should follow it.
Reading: 550,mL
